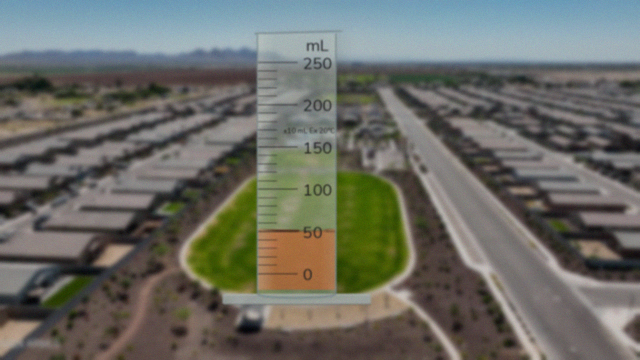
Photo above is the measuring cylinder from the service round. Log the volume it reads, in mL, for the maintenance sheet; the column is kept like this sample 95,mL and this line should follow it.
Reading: 50,mL
